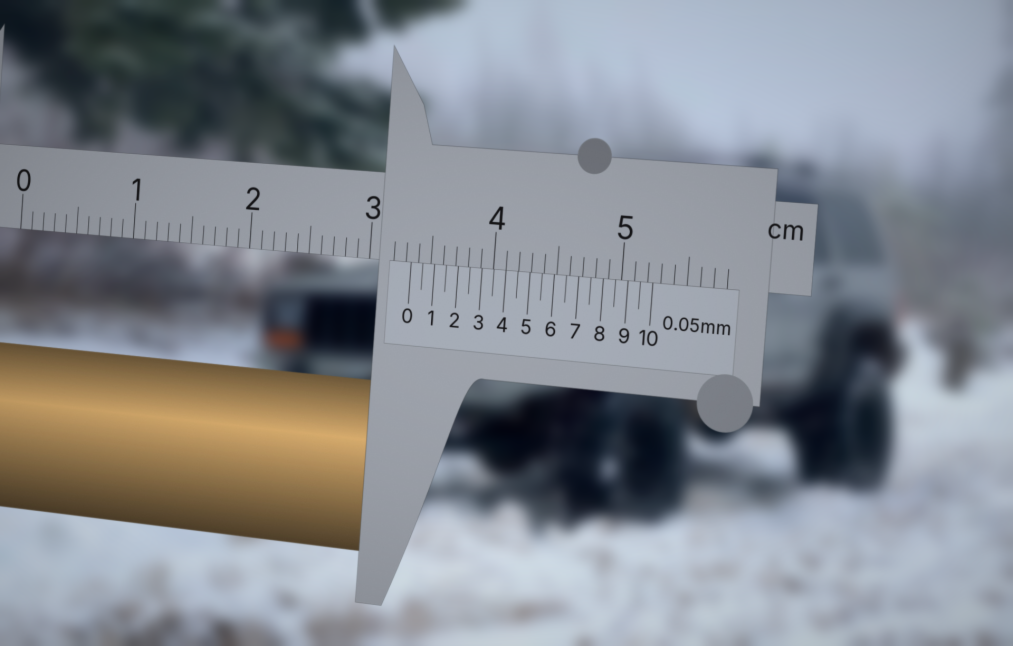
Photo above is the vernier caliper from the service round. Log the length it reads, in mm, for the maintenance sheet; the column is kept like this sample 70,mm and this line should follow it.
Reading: 33.4,mm
